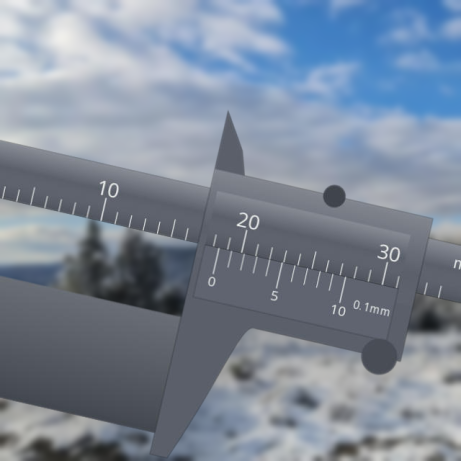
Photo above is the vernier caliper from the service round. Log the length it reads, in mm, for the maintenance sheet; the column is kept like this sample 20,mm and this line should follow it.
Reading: 18.4,mm
